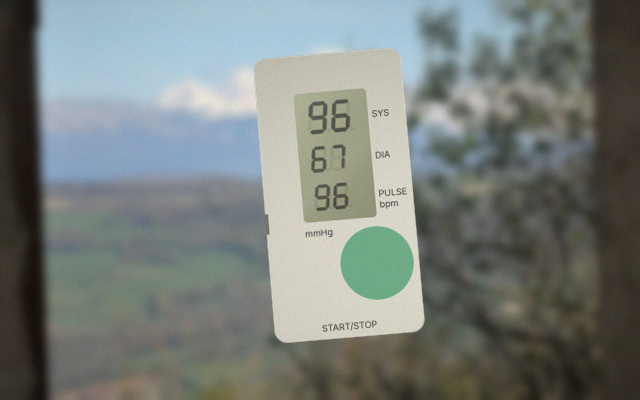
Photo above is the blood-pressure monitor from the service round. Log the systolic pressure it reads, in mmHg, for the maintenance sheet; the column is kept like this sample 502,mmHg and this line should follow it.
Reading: 96,mmHg
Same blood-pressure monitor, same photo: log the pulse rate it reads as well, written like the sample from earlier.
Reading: 96,bpm
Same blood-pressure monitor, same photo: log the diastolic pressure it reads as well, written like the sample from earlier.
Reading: 67,mmHg
